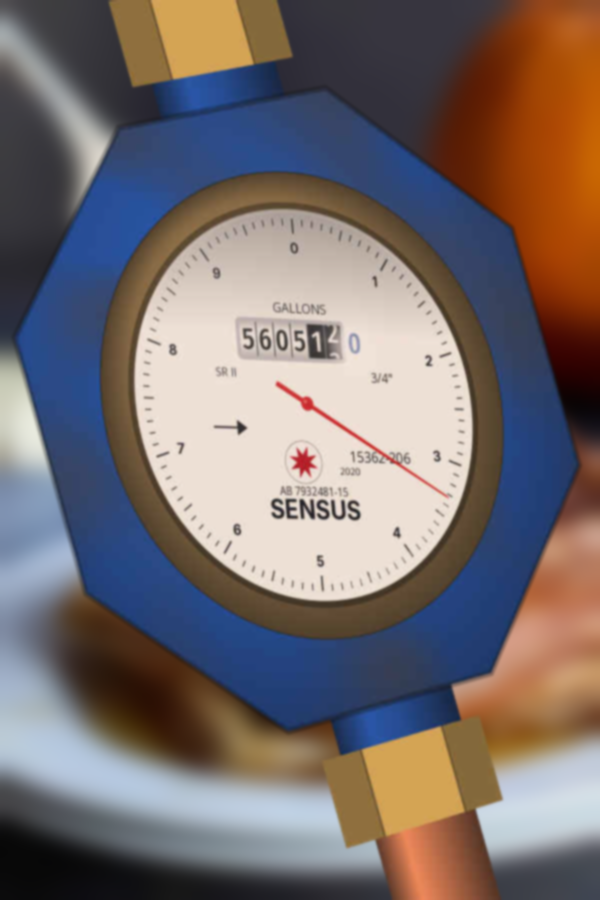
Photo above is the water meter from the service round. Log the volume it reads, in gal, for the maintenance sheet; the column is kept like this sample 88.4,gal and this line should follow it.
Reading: 5605123.3,gal
